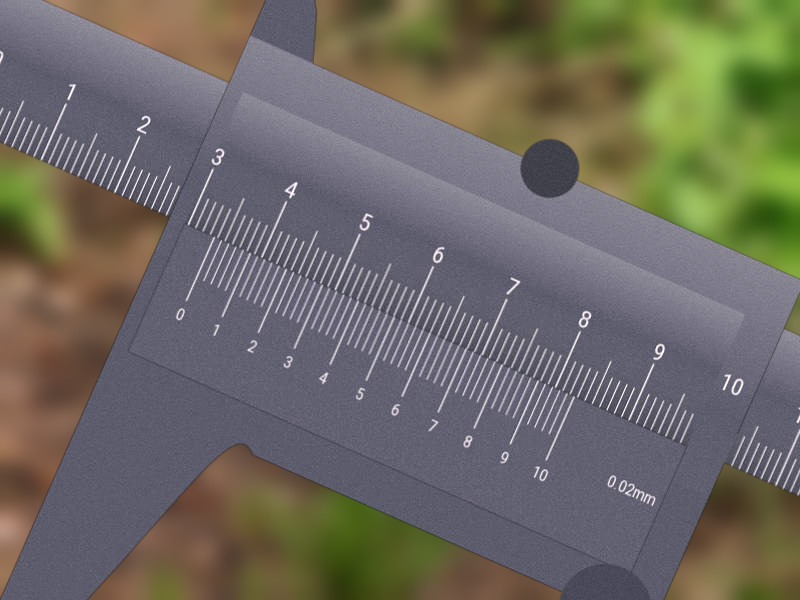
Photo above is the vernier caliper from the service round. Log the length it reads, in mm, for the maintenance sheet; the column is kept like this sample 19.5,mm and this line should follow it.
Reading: 33.6,mm
